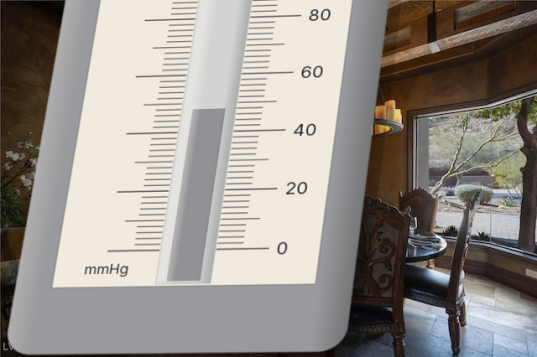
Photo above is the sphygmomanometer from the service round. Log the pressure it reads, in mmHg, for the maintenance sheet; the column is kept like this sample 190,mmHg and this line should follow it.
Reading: 48,mmHg
